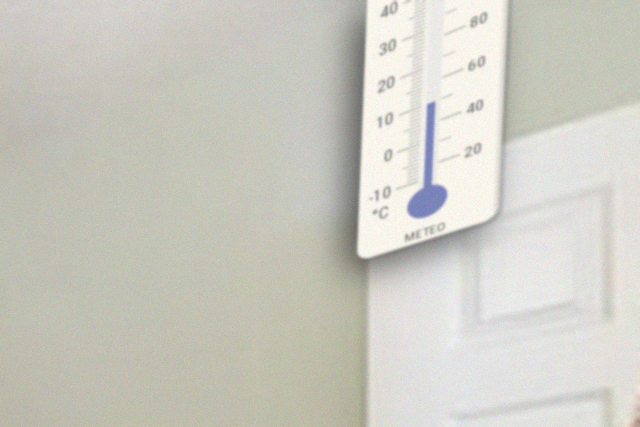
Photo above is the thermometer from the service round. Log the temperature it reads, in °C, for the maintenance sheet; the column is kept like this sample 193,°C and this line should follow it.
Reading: 10,°C
